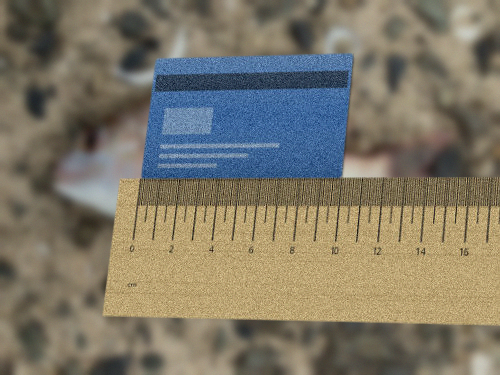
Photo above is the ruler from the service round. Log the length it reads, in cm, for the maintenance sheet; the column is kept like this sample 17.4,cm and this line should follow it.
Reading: 10,cm
